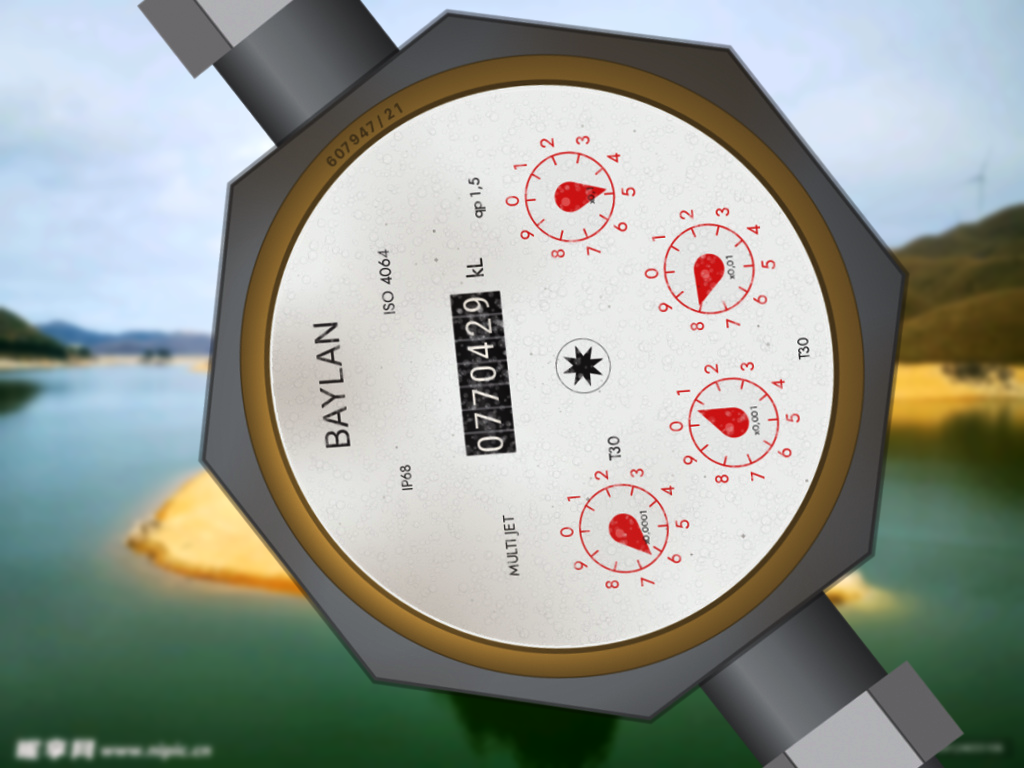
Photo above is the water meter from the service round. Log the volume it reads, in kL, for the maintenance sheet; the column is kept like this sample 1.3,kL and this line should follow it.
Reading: 770429.4806,kL
